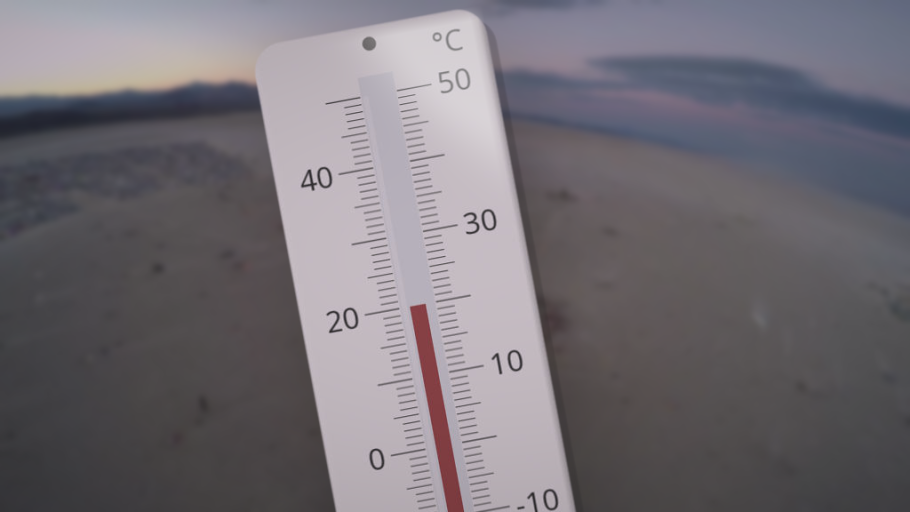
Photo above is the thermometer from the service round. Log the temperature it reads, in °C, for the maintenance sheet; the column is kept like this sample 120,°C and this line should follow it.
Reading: 20,°C
